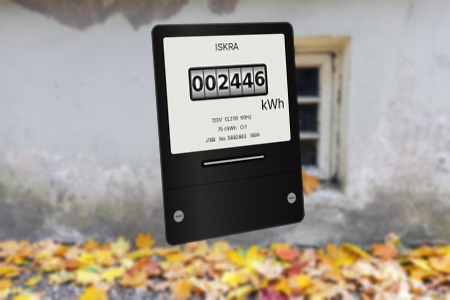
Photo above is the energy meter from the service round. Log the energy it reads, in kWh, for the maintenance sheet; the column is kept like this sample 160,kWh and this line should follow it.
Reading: 2446,kWh
